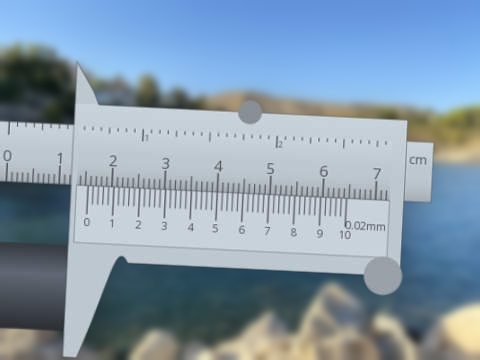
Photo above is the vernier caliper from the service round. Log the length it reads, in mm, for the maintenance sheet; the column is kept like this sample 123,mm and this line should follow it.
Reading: 15.5,mm
